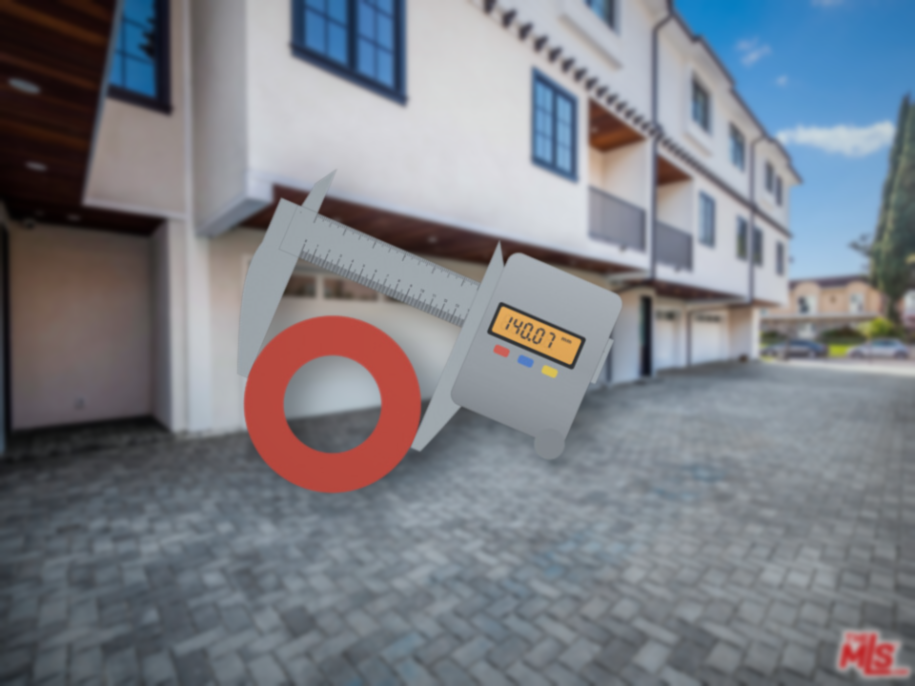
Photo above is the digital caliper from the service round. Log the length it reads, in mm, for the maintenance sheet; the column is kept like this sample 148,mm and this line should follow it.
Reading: 140.07,mm
